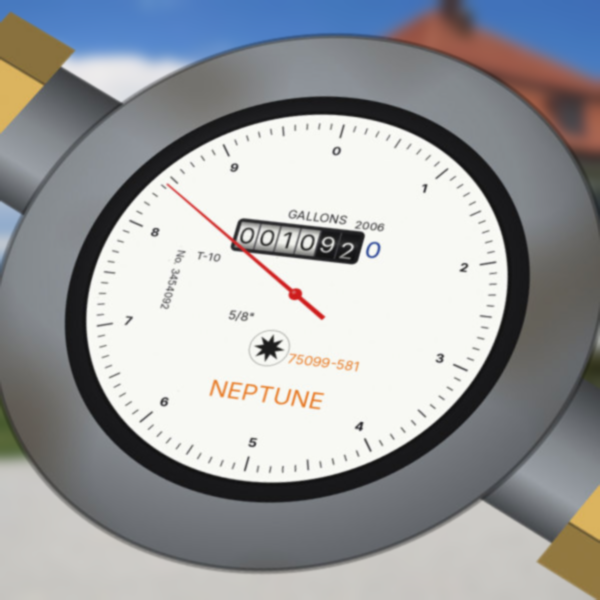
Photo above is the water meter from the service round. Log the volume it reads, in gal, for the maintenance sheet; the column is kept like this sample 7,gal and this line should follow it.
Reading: 10918.4,gal
